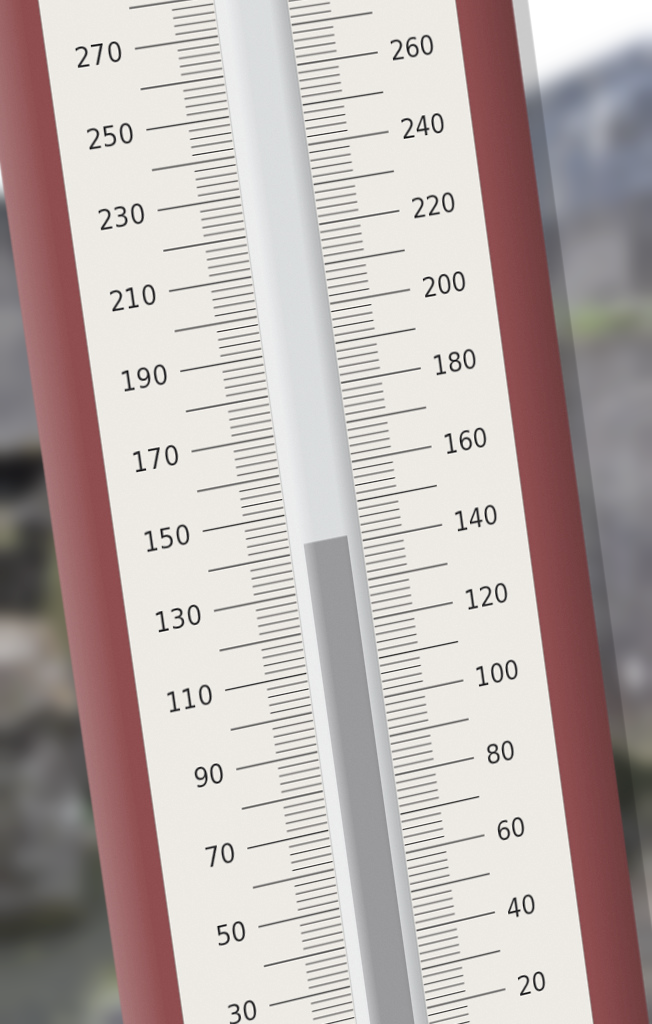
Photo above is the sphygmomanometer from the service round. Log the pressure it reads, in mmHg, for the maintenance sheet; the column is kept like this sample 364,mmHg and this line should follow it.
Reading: 142,mmHg
